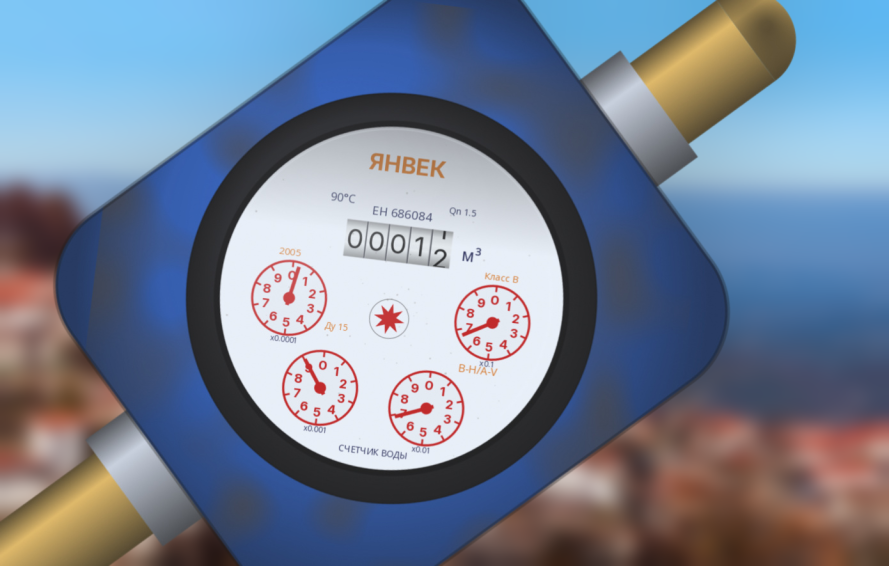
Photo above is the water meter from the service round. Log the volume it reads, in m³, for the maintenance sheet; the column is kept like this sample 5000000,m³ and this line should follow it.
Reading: 11.6690,m³
